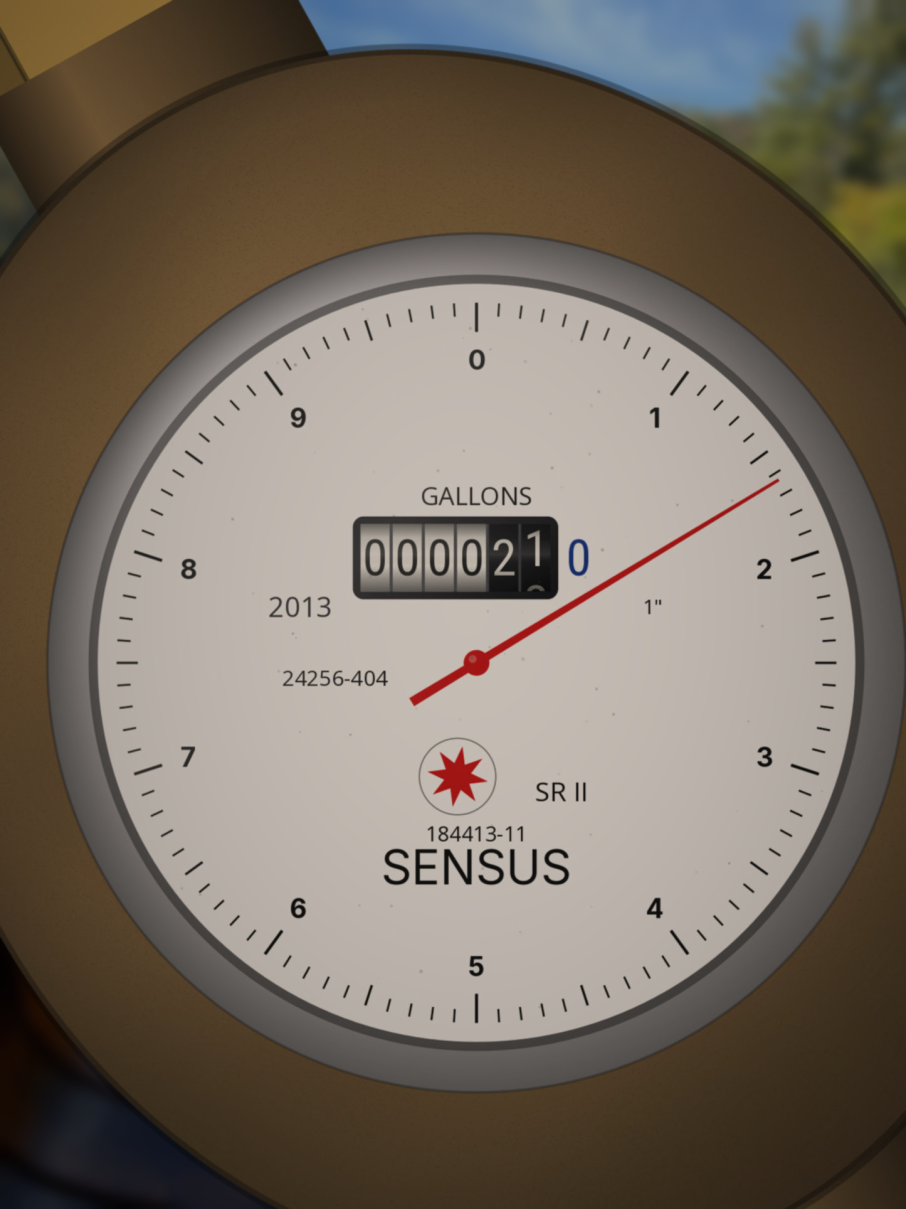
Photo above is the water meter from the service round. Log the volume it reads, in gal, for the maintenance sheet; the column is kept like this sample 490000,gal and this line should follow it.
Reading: 211.6,gal
